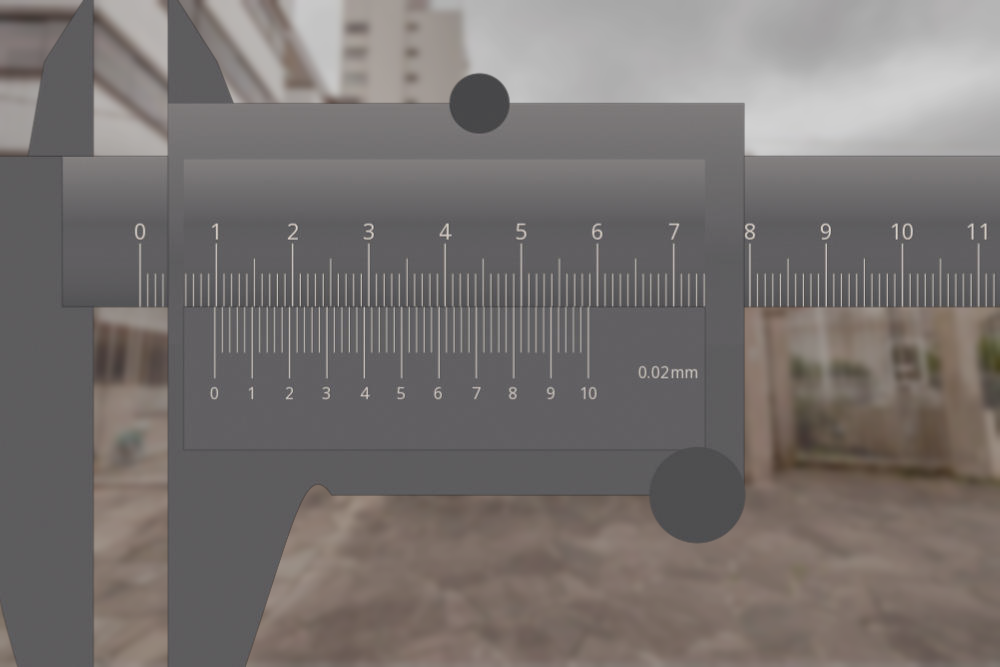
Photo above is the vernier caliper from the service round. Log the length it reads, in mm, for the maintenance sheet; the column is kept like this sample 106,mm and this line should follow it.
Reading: 9.8,mm
